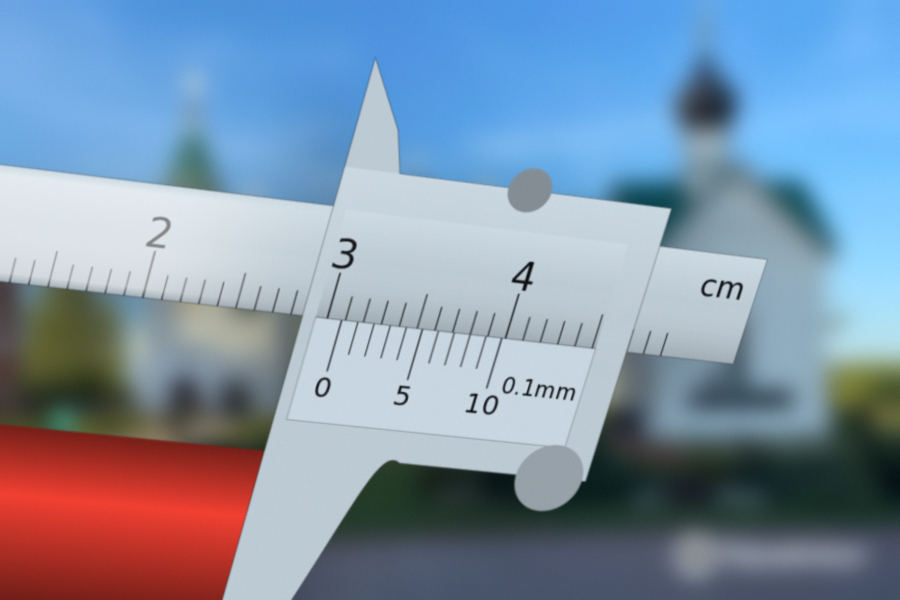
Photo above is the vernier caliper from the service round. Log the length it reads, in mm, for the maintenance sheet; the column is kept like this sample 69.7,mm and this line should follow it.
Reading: 30.8,mm
